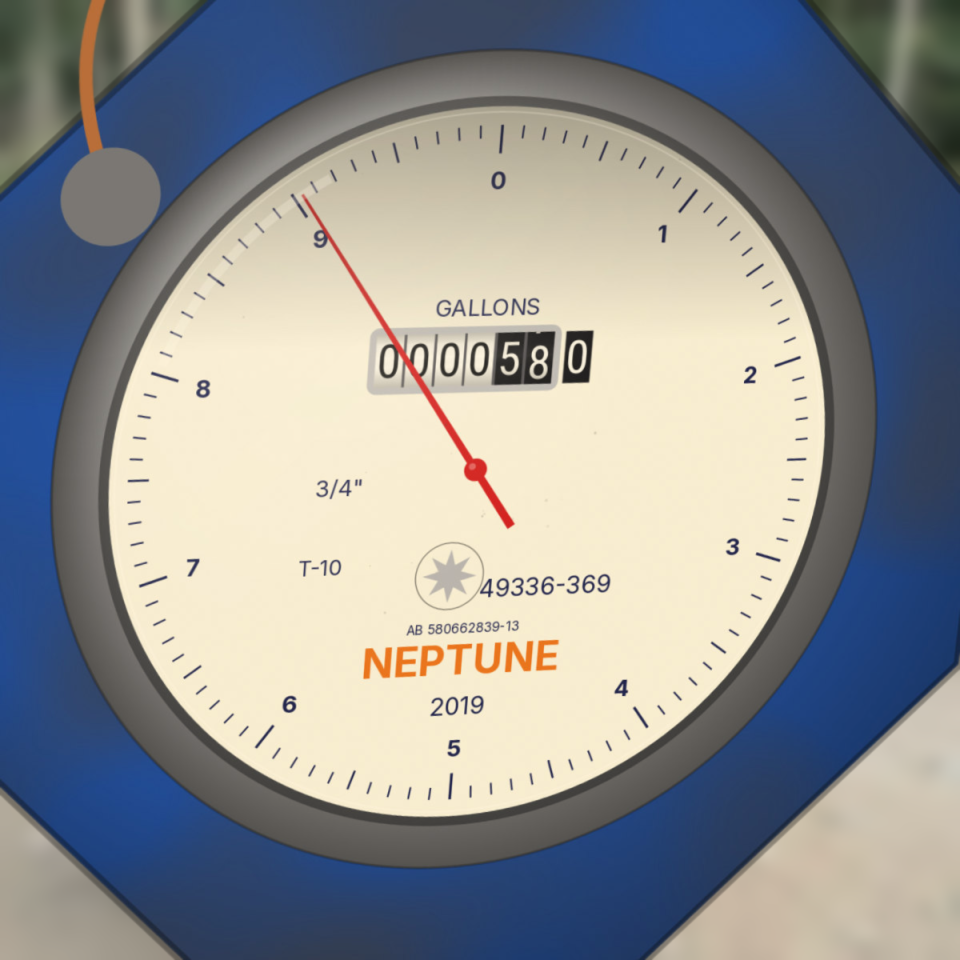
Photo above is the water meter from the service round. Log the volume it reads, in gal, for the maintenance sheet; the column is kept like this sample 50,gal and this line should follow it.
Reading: 579.0,gal
